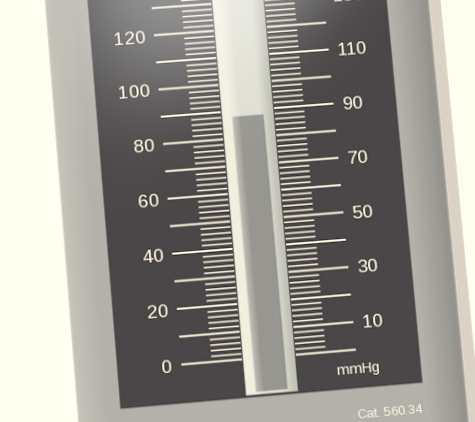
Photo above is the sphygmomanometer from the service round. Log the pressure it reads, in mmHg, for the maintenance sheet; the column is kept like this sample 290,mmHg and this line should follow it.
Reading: 88,mmHg
